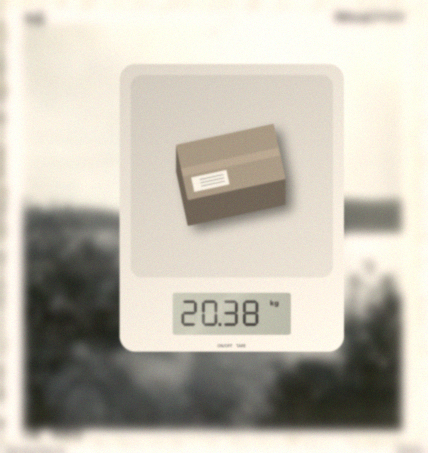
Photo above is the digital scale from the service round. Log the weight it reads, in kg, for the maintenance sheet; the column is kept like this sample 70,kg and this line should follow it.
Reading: 20.38,kg
